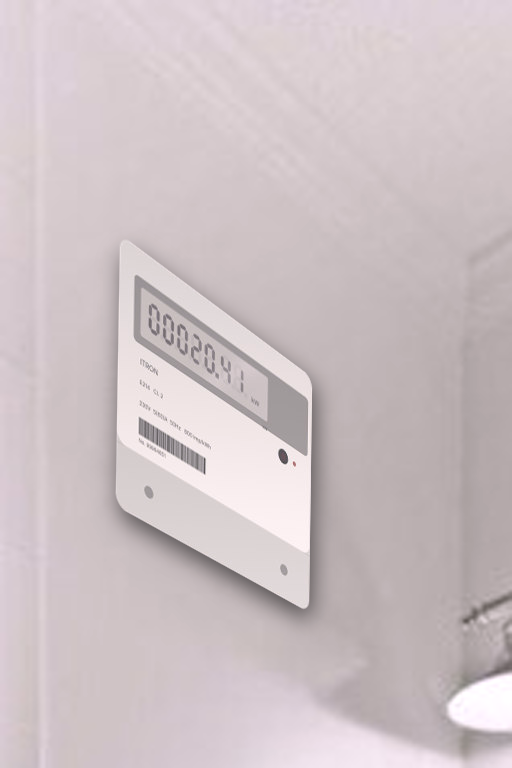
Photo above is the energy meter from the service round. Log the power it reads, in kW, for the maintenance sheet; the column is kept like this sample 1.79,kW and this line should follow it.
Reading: 20.41,kW
